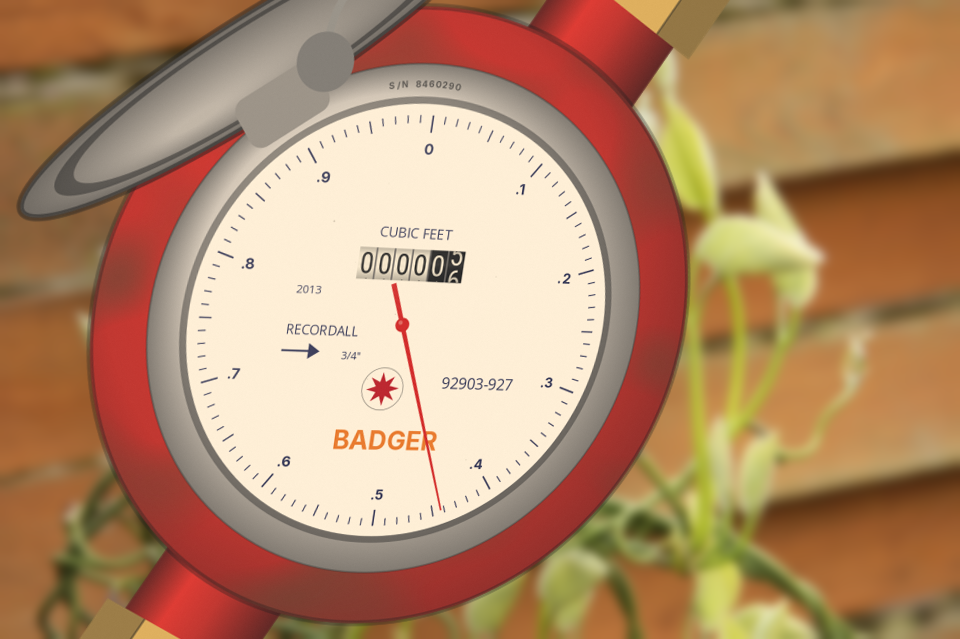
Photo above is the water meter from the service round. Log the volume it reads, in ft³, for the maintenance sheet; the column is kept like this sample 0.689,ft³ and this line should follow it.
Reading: 5.44,ft³
